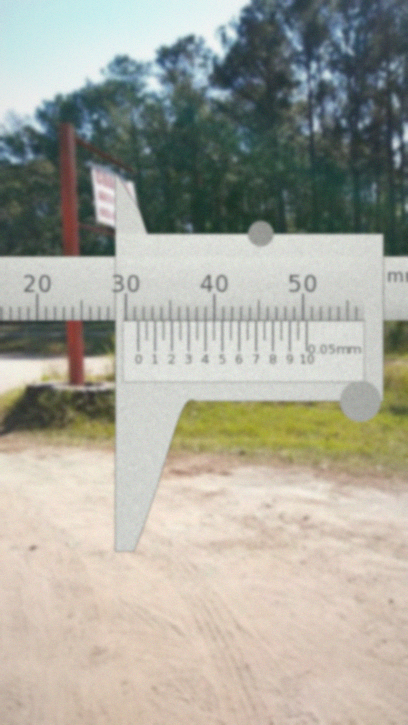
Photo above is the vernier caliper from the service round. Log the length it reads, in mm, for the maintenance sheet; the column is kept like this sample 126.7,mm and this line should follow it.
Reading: 31.4,mm
